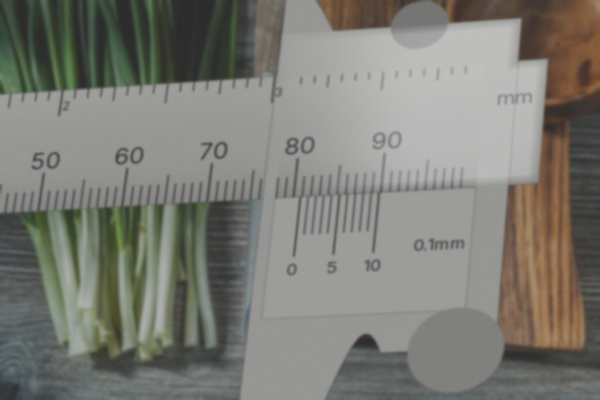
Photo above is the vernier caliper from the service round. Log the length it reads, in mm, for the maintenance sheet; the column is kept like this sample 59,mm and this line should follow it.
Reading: 80.8,mm
